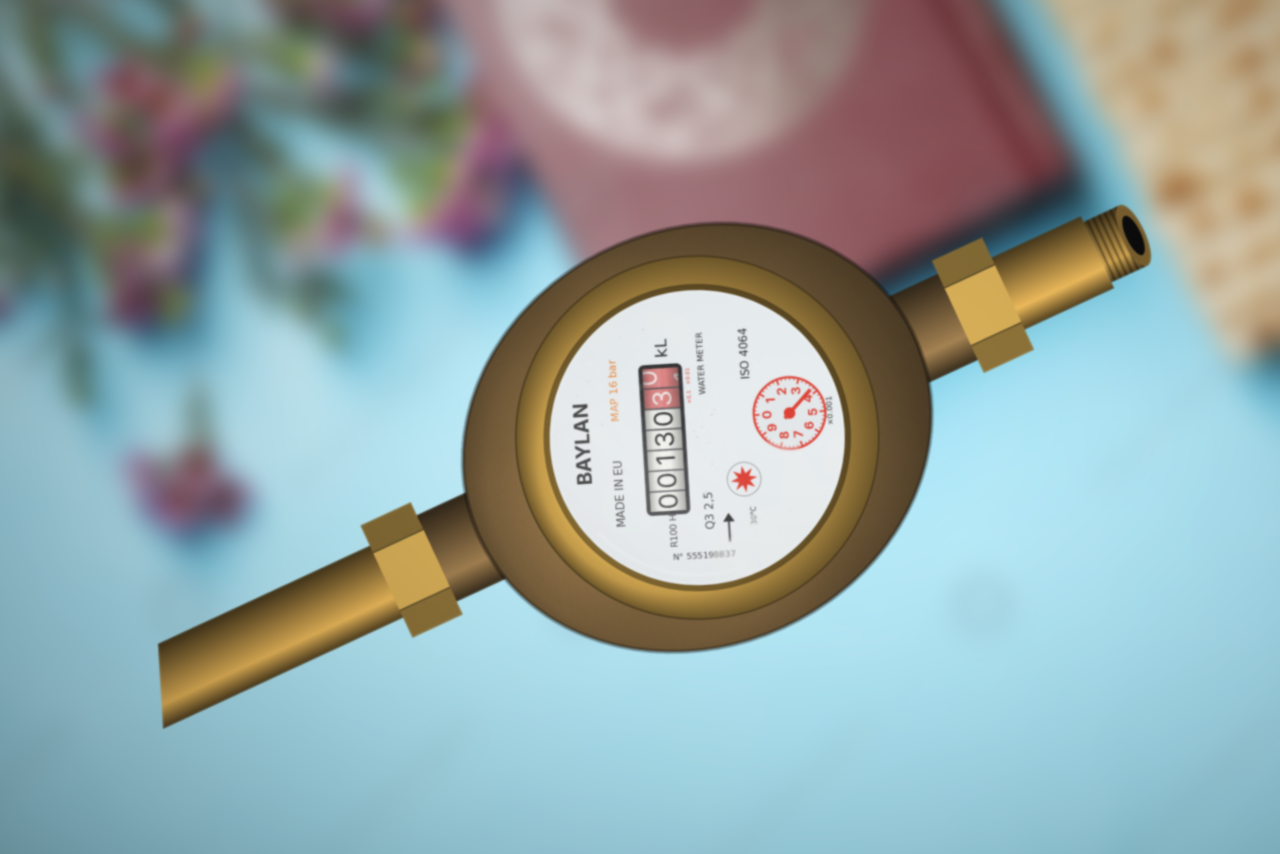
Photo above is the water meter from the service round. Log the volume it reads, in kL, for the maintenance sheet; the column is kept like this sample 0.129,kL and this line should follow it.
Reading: 130.303,kL
